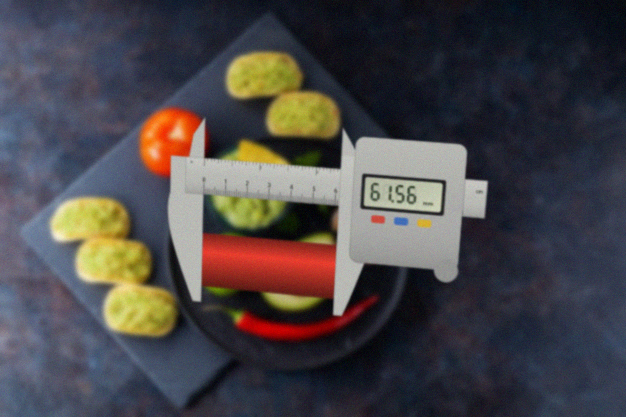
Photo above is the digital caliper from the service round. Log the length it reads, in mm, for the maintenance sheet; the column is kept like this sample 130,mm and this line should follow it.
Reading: 61.56,mm
